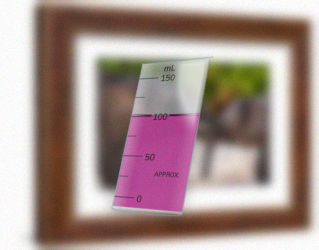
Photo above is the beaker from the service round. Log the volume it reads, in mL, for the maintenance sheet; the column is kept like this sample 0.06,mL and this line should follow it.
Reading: 100,mL
